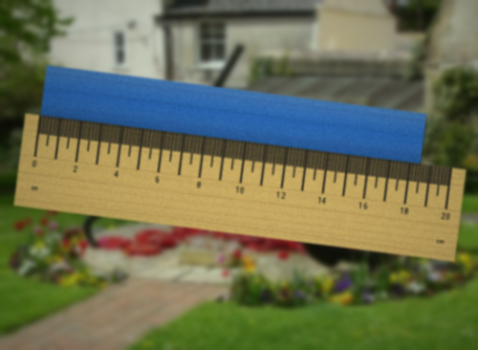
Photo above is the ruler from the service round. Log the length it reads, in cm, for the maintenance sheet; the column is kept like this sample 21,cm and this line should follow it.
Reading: 18.5,cm
